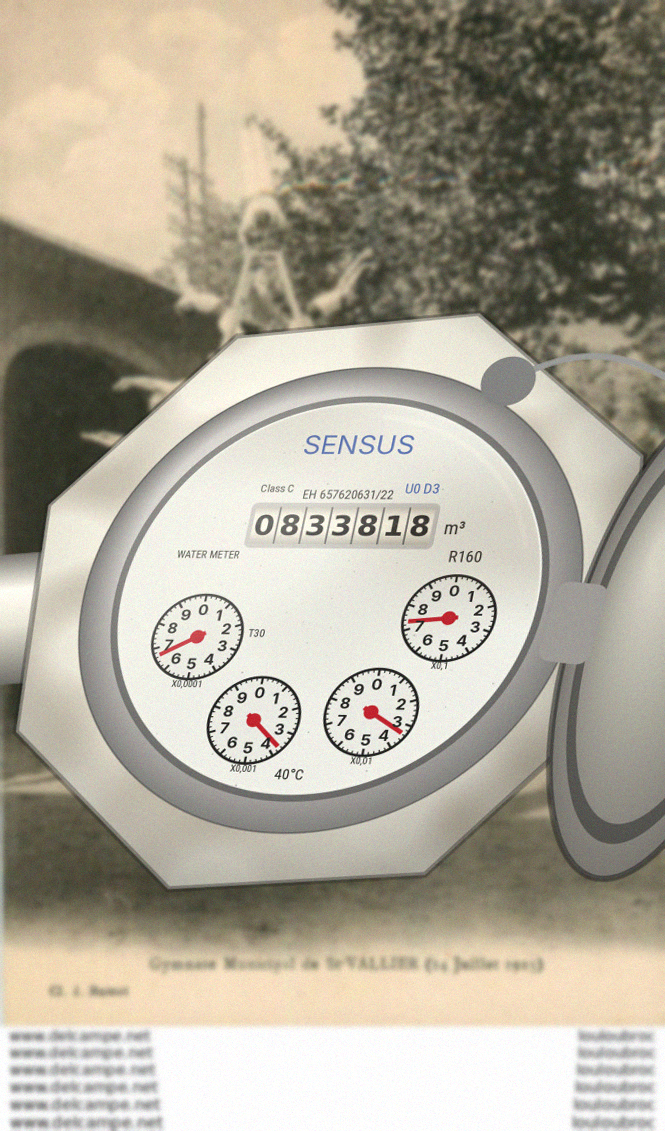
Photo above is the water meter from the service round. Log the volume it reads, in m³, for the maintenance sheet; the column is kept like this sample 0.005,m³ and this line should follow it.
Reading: 833818.7336,m³
